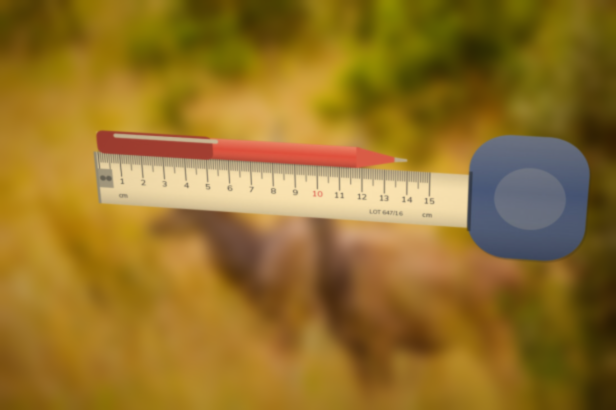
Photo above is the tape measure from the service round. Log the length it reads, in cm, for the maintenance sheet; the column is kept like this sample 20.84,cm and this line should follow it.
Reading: 14,cm
